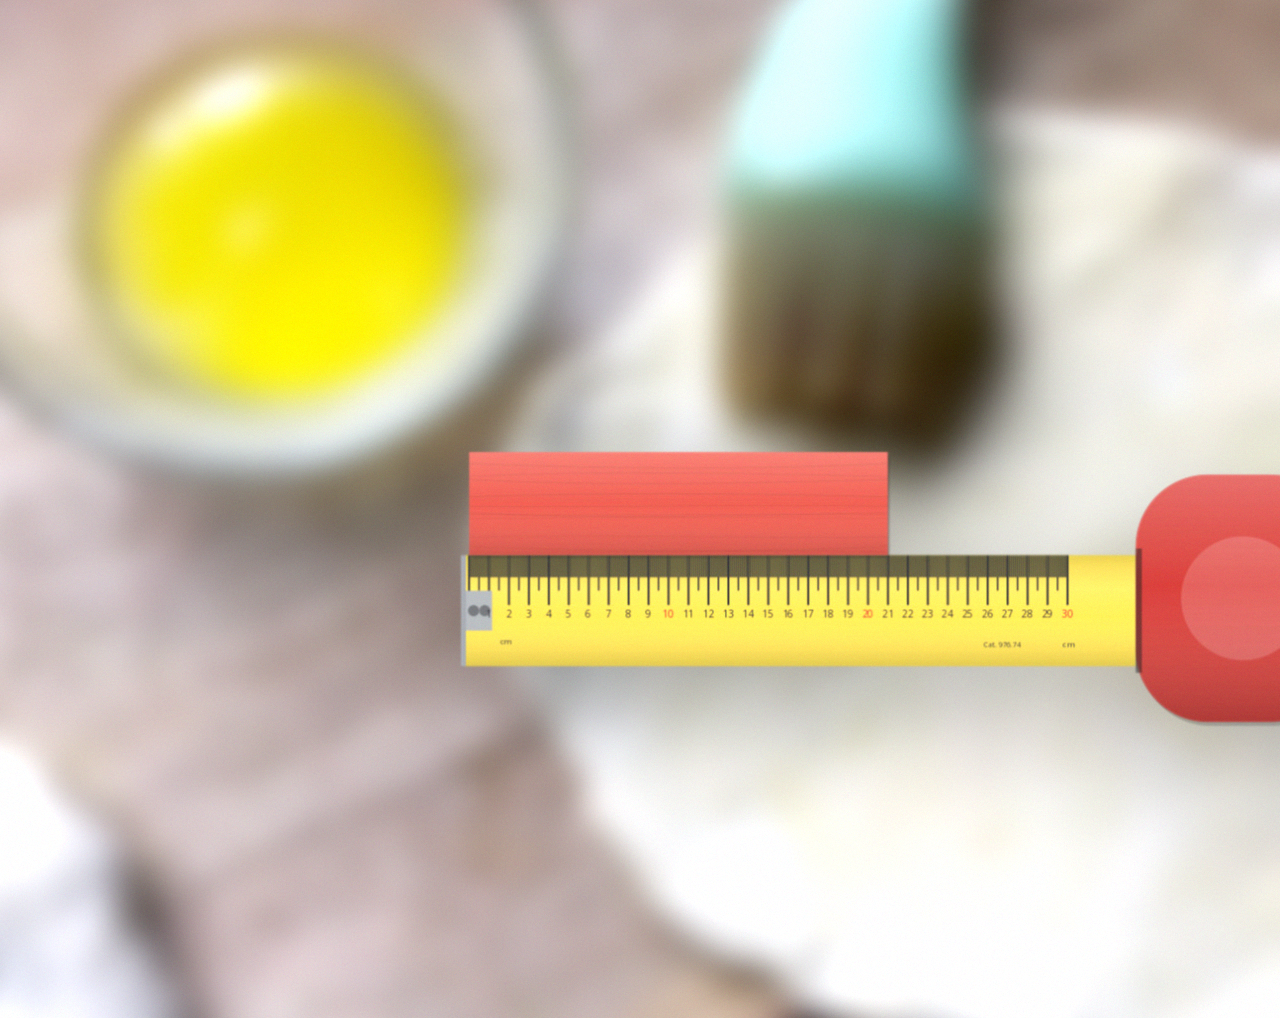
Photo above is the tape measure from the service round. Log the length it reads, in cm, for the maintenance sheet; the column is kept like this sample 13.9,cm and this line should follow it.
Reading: 21,cm
